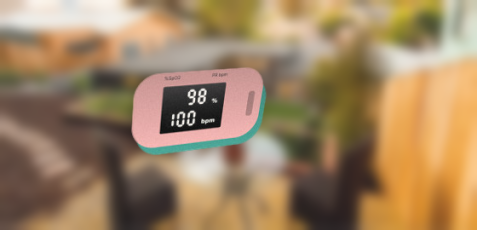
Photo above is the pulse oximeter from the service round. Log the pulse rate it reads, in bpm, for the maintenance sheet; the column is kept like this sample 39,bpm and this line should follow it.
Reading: 100,bpm
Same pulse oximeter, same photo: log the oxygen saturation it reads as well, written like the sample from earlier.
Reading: 98,%
